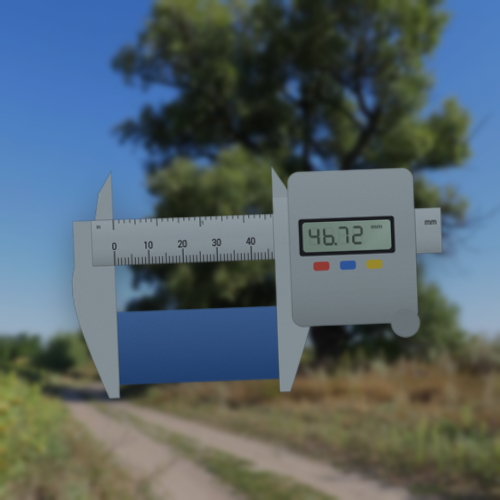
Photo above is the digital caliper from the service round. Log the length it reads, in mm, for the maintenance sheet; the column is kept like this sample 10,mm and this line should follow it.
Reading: 46.72,mm
